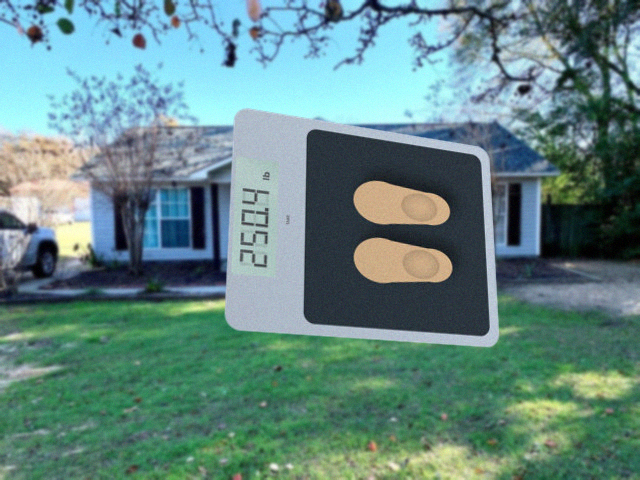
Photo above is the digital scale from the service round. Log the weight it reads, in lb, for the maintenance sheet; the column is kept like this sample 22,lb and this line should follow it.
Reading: 250.4,lb
